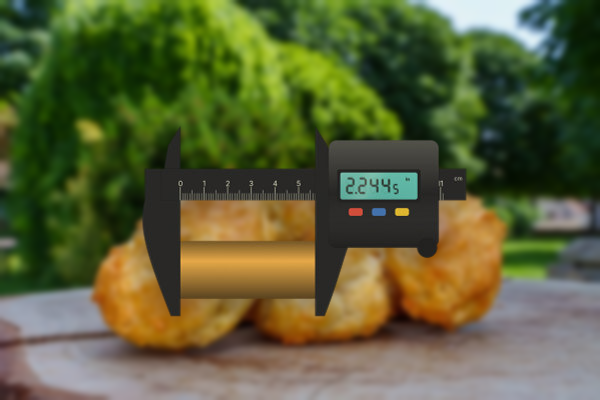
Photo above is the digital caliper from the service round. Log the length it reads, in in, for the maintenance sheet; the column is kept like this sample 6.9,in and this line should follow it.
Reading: 2.2445,in
